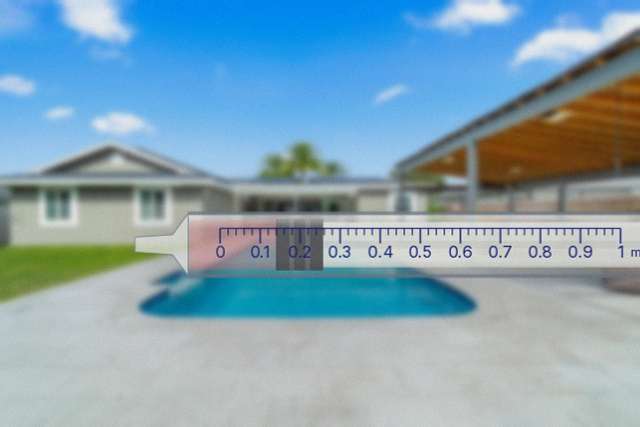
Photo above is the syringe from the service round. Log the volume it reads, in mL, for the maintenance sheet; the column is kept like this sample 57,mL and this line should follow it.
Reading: 0.14,mL
